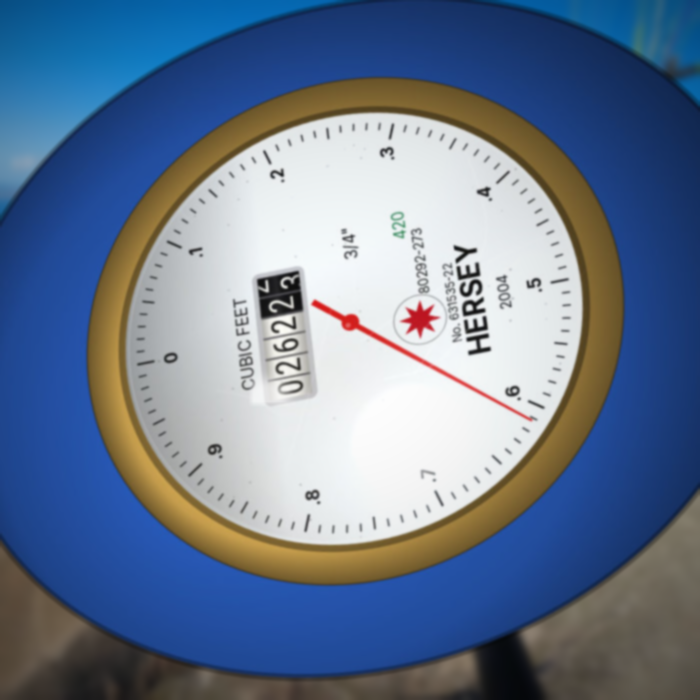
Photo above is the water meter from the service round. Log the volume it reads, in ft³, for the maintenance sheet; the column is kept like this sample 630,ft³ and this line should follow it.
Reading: 26222.61,ft³
